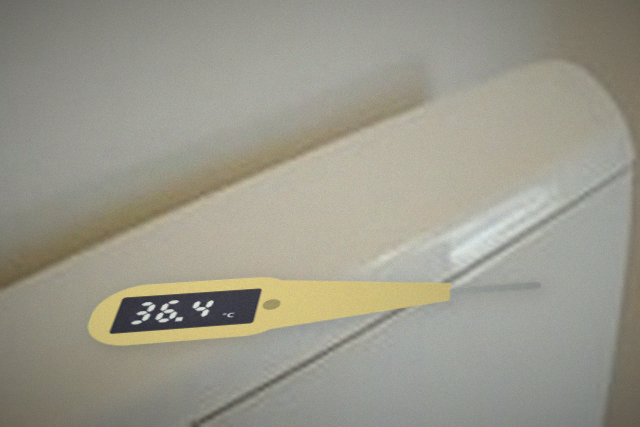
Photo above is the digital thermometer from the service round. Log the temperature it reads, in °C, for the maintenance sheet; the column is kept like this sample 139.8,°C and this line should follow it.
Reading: 36.4,°C
